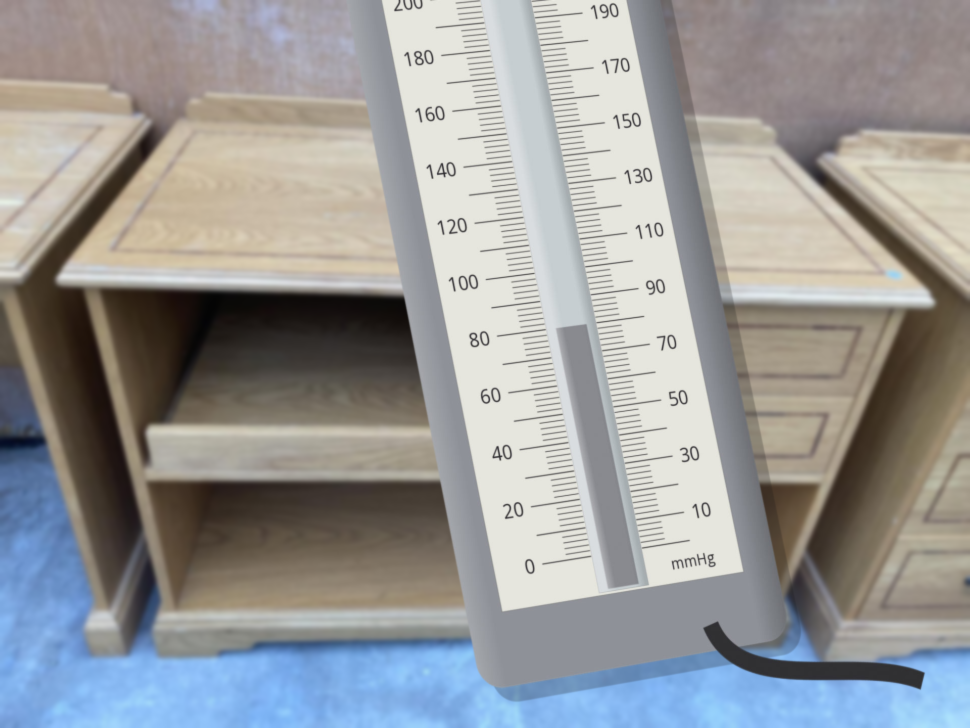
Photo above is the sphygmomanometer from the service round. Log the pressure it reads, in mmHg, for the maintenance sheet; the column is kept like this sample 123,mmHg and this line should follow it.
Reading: 80,mmHg
